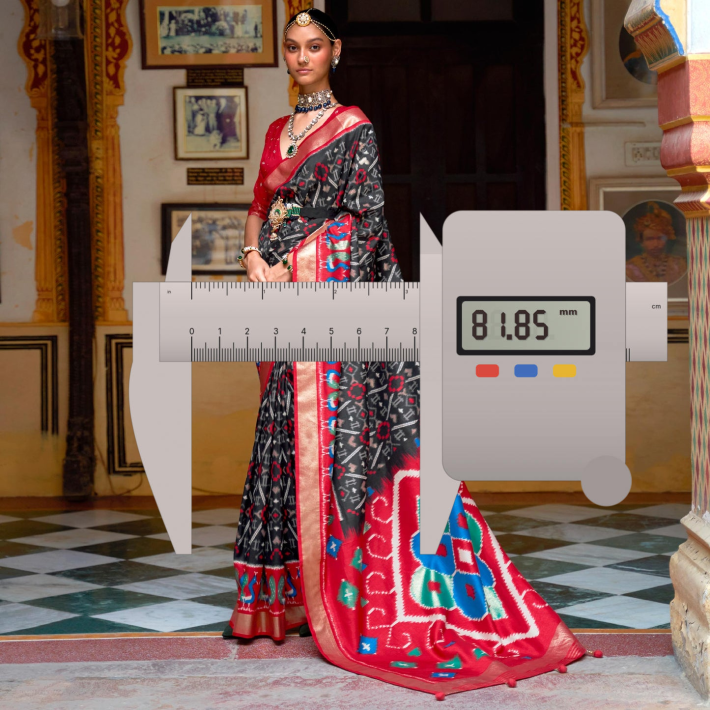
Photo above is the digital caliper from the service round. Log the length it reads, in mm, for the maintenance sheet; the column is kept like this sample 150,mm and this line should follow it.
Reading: 81.85,mm
